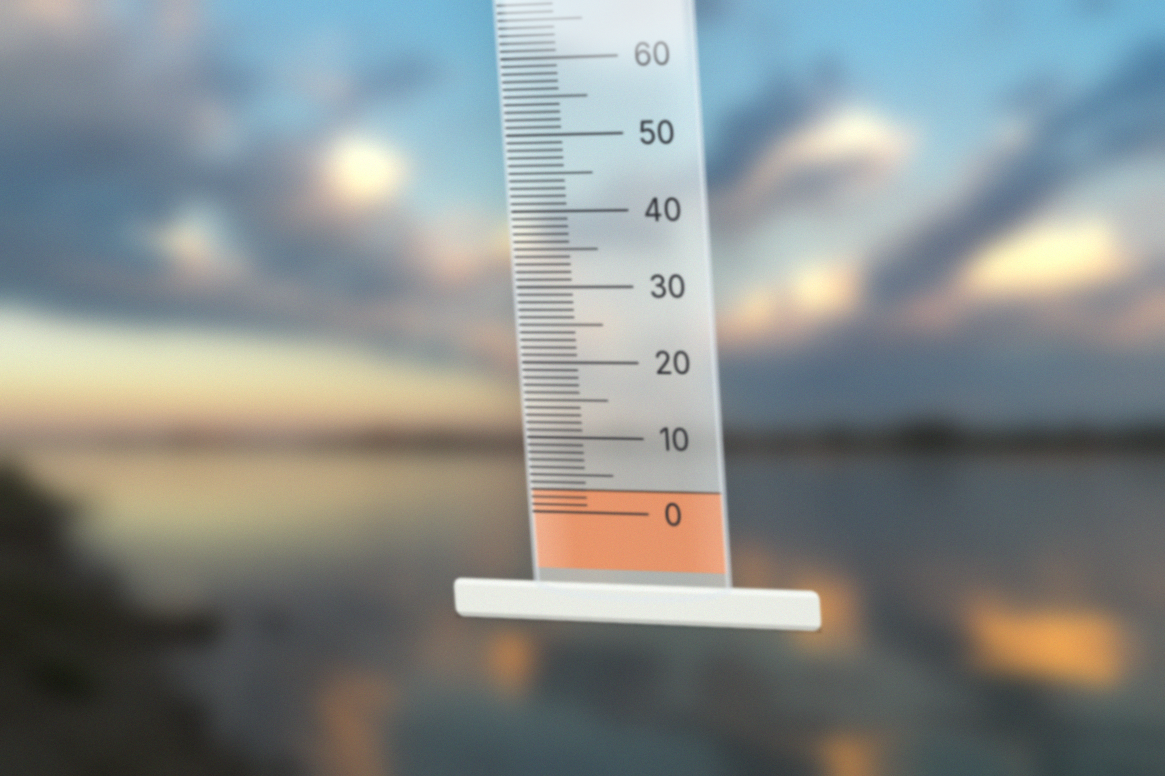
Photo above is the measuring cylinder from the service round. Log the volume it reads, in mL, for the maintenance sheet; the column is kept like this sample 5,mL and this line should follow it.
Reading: 3,mL
